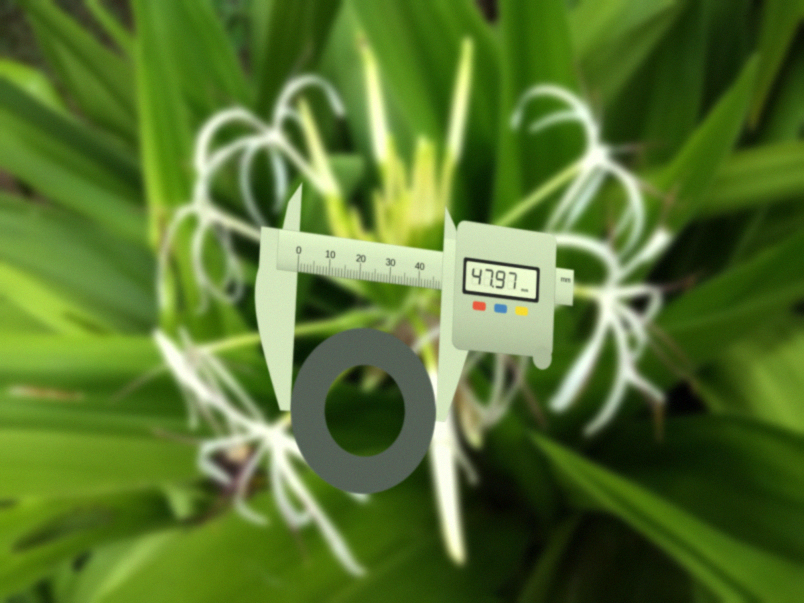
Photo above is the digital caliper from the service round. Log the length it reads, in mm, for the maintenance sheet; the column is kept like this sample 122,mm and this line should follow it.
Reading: 47.97,mm
